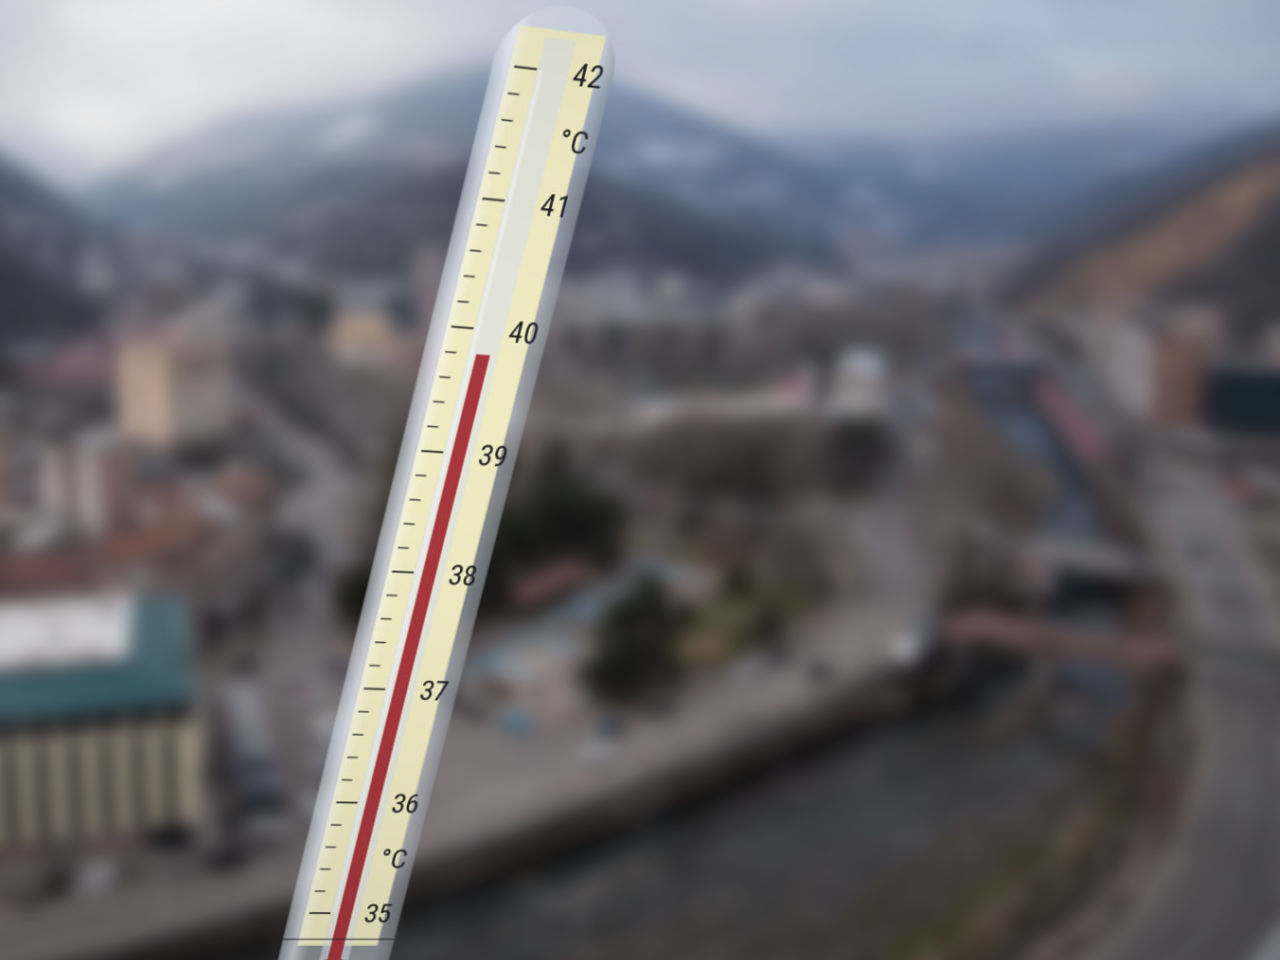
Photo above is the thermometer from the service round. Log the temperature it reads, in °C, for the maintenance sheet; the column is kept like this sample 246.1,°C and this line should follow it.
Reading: 39.8,°C
